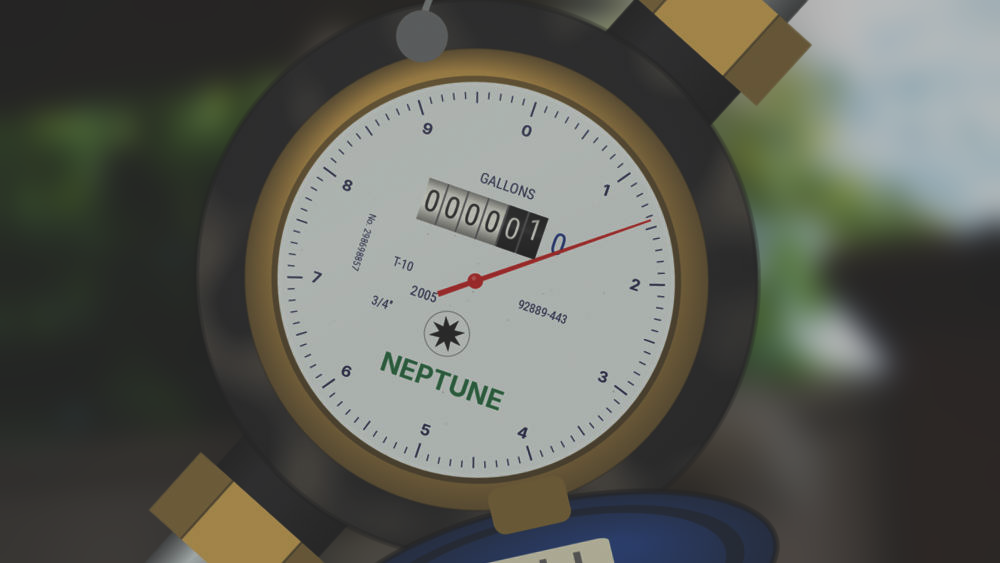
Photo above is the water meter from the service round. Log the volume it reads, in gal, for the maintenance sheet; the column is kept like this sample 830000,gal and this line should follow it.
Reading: 11.4,gal
